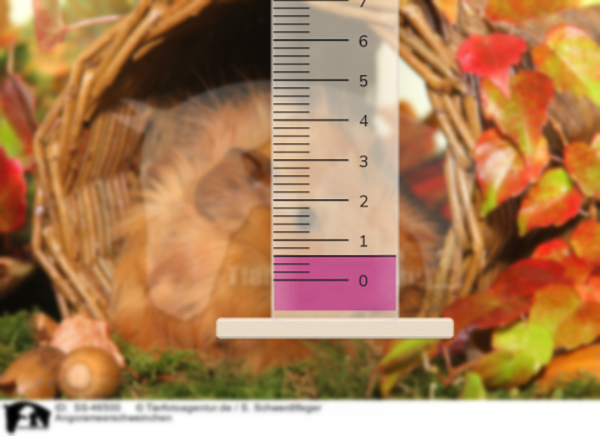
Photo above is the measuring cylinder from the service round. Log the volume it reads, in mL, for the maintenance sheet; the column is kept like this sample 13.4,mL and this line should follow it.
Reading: 0.6,mL
